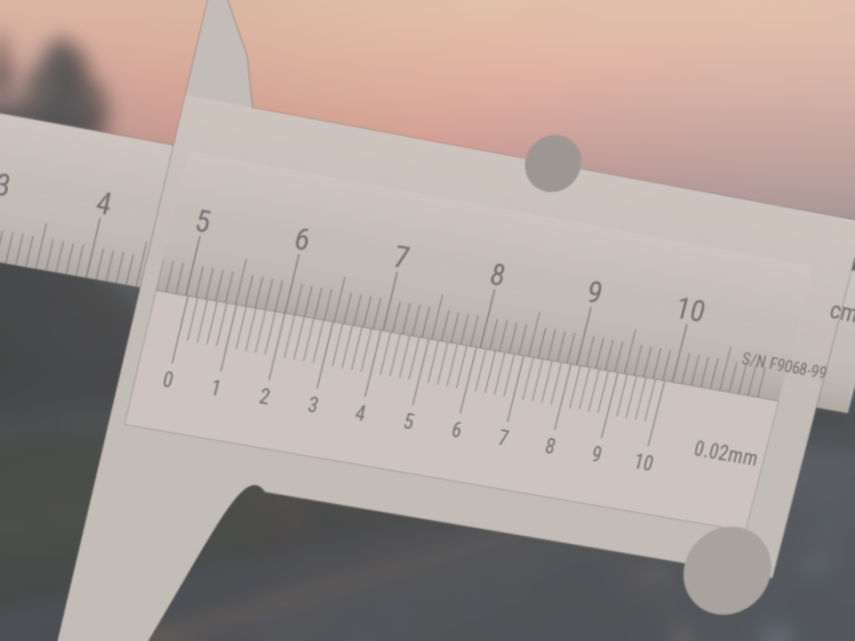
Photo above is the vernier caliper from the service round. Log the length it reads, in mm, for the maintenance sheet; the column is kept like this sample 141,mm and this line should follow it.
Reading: 50.2,mm
